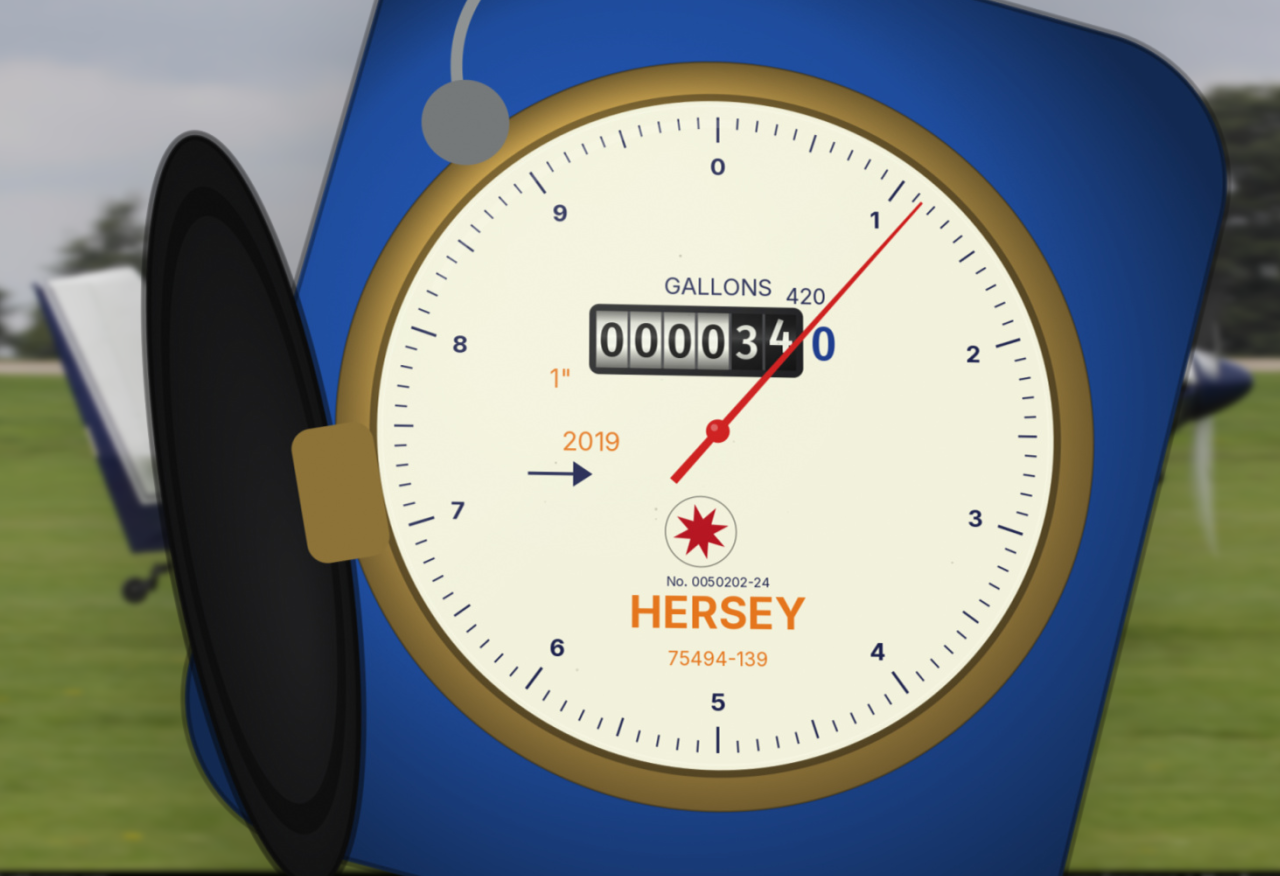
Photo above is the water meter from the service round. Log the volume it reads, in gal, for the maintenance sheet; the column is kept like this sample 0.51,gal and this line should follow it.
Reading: 341.1,gal
